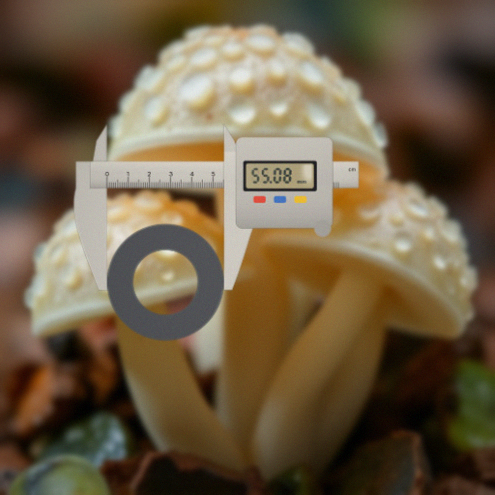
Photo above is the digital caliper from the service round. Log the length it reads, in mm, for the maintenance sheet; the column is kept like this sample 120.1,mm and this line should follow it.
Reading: 55.08,mm
